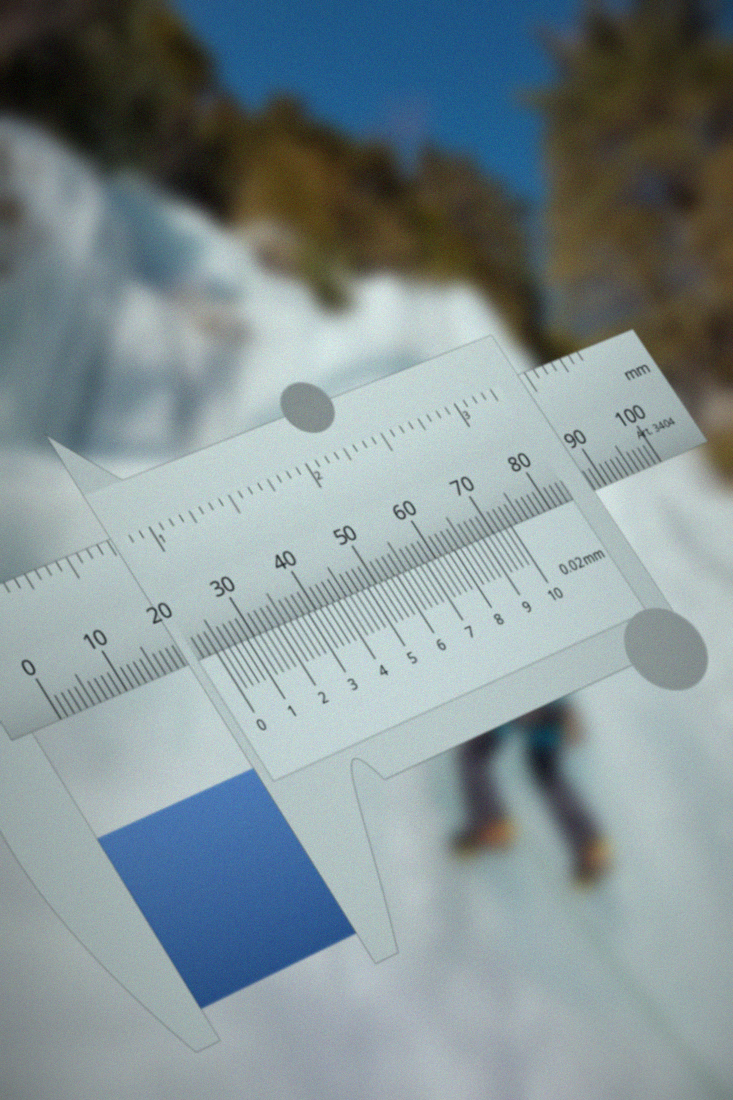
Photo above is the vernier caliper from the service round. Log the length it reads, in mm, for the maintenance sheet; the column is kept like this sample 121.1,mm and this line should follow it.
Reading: 24.0,mm
